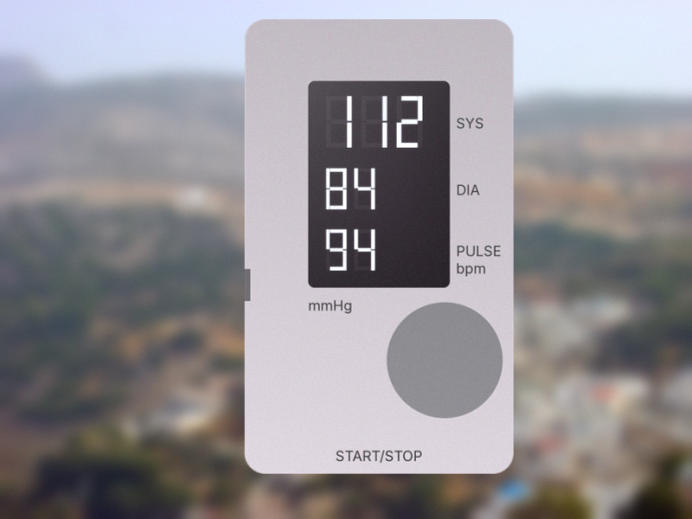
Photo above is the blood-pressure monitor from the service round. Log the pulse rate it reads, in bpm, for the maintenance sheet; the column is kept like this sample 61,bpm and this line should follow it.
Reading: 94,bpm
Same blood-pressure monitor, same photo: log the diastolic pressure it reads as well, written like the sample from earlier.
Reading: 84,mmHg
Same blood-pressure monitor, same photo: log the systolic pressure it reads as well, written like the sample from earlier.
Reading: 112,mmHg
